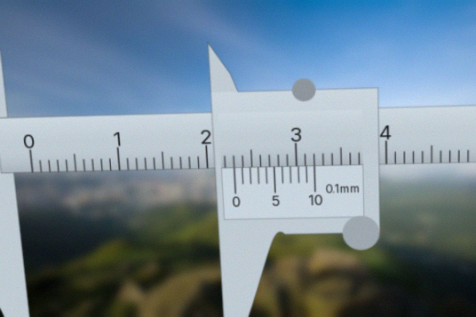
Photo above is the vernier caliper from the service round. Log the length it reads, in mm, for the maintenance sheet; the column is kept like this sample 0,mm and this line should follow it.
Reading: 23.0,mm
